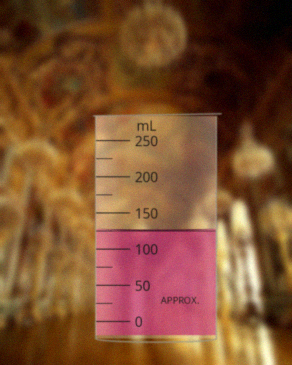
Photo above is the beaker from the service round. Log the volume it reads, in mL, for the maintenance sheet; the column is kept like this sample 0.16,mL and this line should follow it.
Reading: 125,mL
